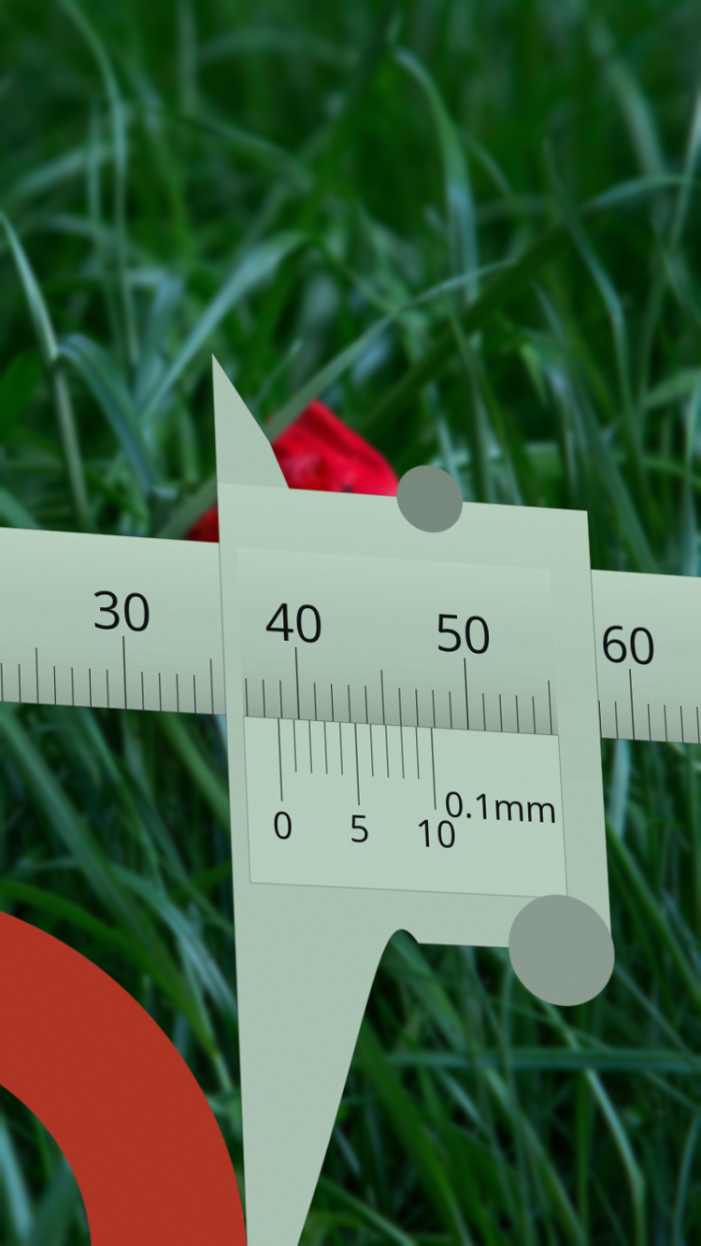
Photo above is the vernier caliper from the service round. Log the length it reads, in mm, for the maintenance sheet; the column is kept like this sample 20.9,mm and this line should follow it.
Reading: 38.8,mm
